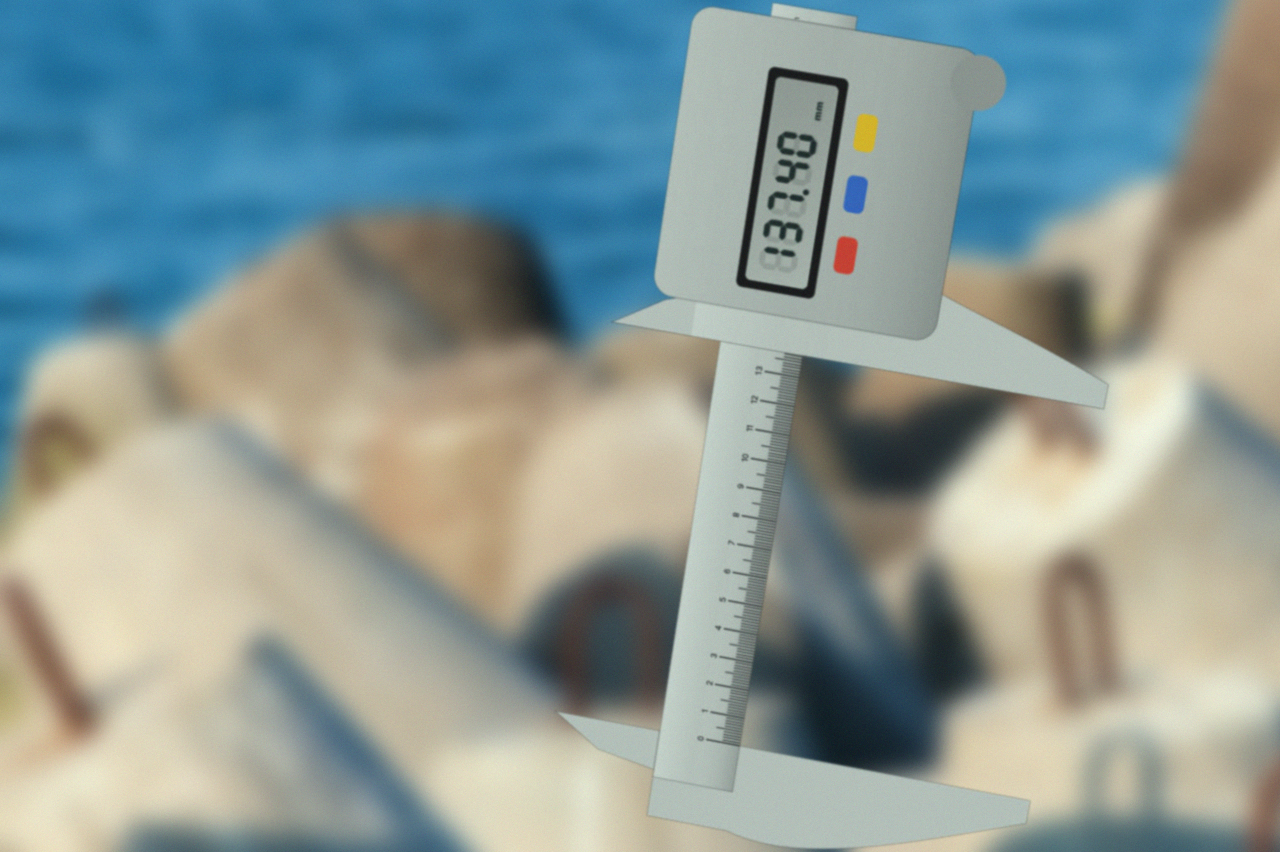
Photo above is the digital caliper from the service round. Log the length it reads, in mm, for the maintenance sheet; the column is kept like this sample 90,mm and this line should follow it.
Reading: 137.40,mm
